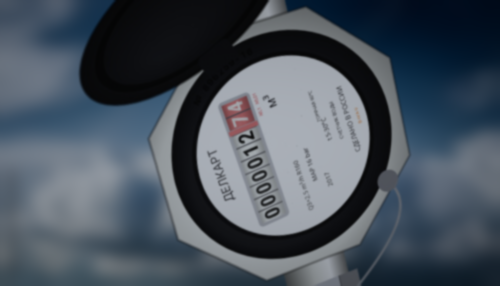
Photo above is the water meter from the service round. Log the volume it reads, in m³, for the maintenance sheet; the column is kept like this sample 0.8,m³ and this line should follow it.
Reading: 12.74,m³
